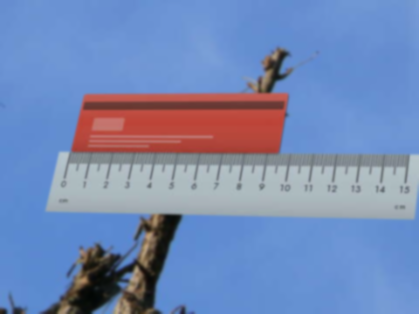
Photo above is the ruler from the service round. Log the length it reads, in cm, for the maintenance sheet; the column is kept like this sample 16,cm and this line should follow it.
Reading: 9.5,cm
